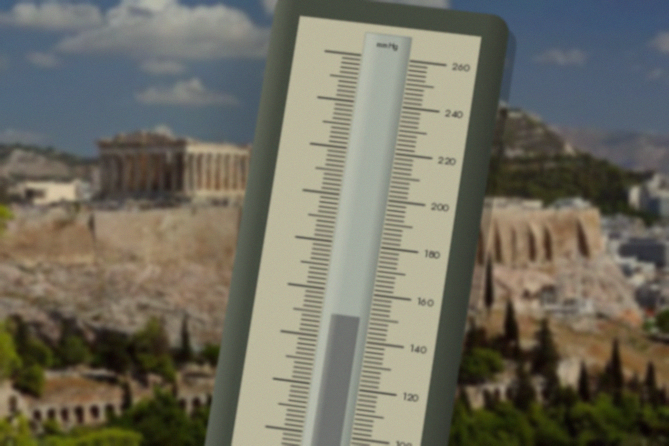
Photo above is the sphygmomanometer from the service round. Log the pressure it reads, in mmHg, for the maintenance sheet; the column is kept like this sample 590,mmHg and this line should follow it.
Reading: 150,mmHg
